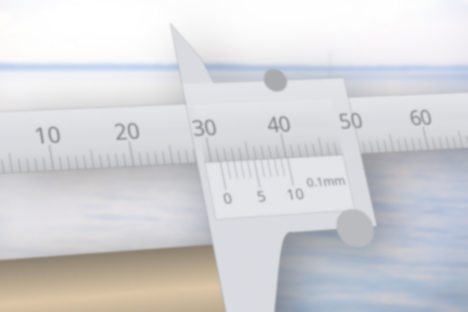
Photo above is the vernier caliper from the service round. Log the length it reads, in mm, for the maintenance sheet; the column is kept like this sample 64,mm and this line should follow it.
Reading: 31.2,mm
